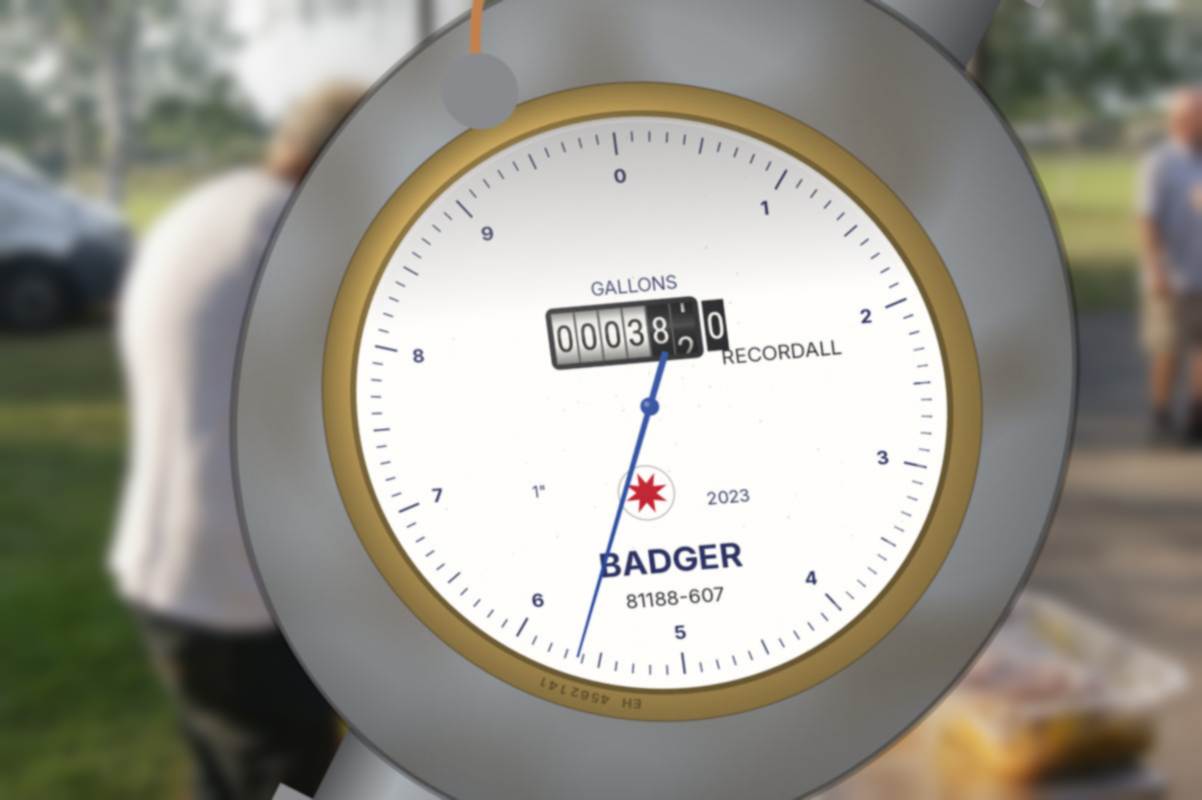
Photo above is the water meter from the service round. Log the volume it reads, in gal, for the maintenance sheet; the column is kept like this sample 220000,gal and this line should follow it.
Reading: 3815.6,gal
